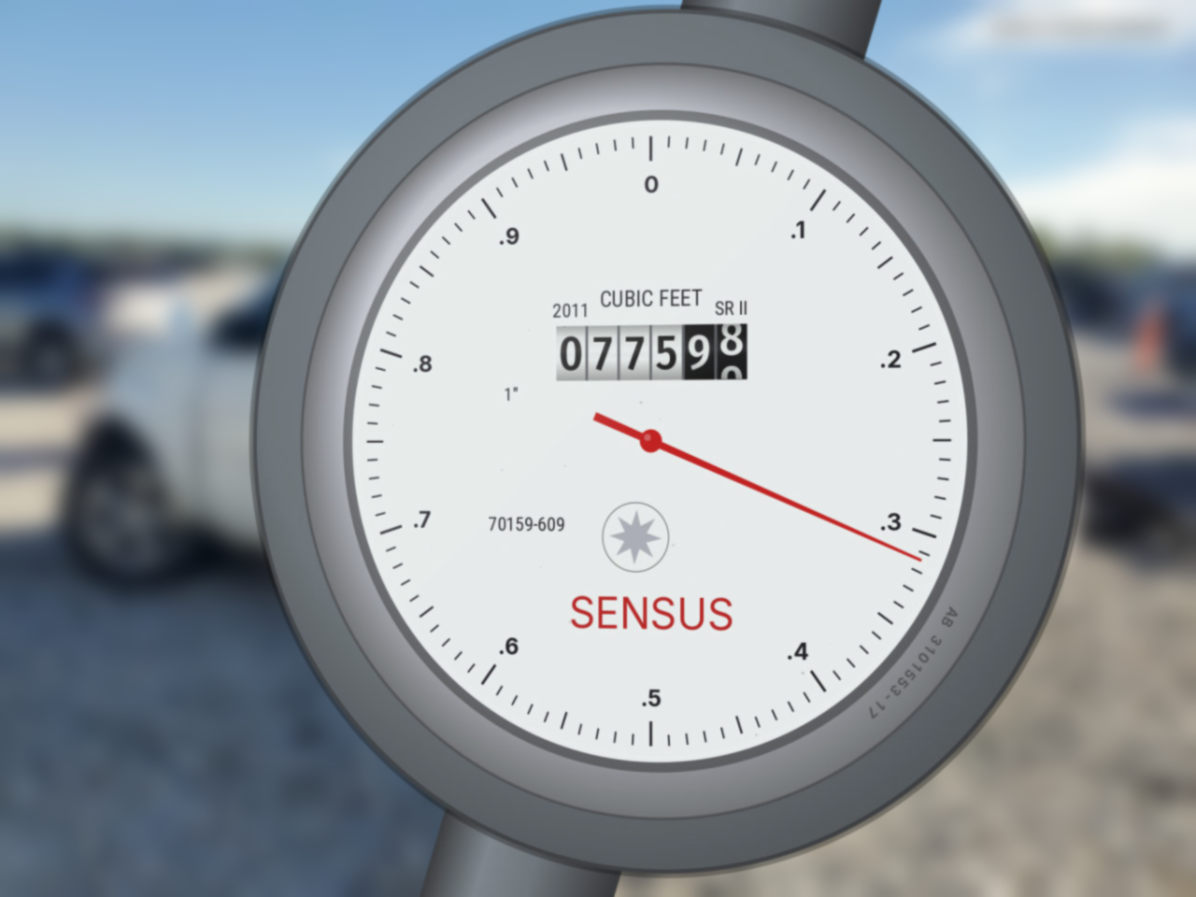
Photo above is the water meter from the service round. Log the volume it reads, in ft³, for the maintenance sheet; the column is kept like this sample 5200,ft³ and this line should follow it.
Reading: 77598.31,ft³
